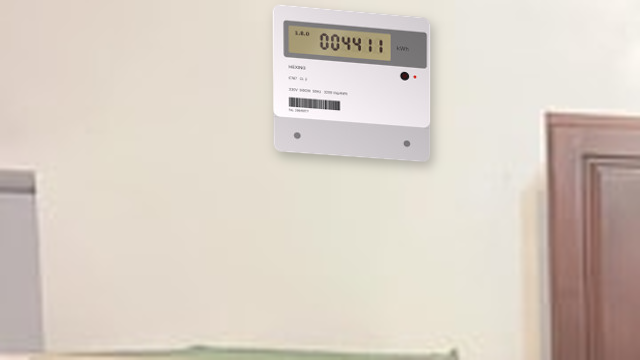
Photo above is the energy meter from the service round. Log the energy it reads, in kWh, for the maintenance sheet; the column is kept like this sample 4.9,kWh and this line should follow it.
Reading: 4411,kWh
